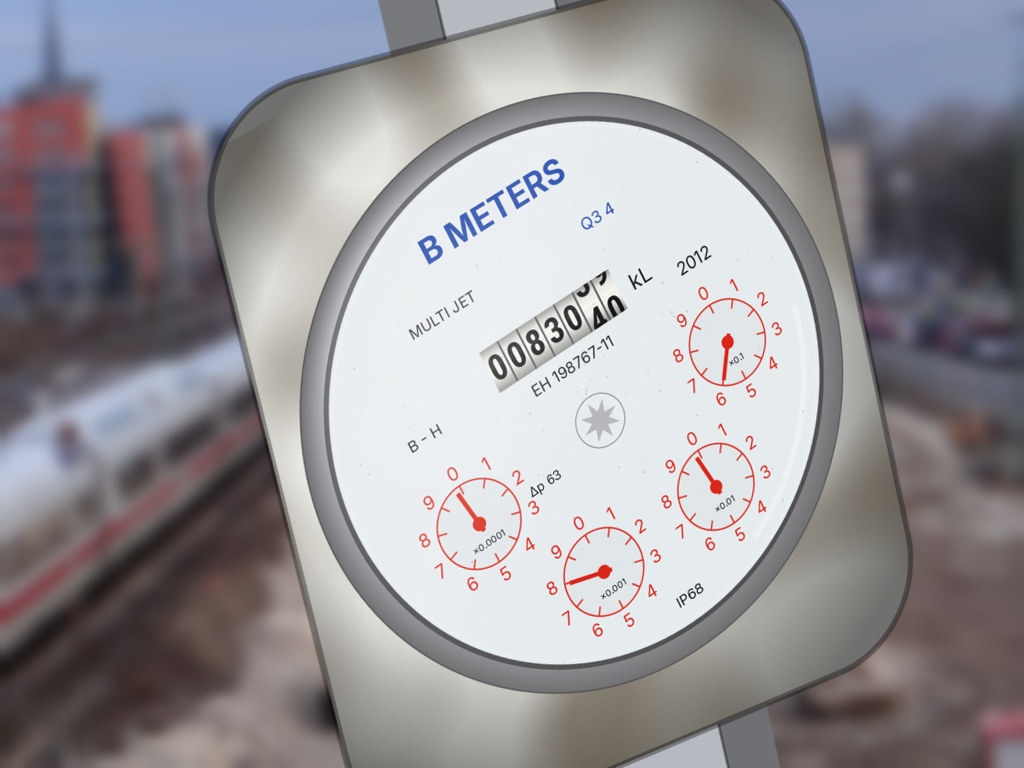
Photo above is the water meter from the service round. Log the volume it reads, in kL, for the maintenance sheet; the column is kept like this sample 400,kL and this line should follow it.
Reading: 83039.5979,kL
